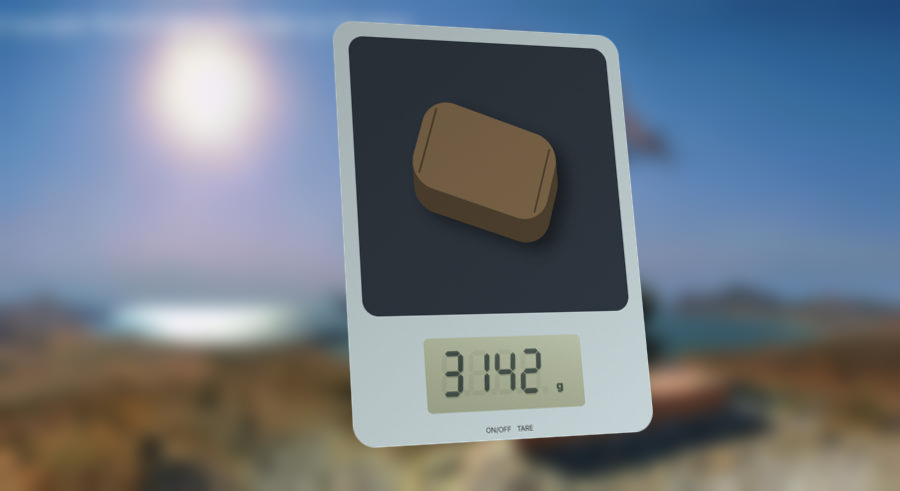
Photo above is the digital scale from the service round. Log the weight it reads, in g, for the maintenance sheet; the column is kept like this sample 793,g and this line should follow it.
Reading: 3142,g
